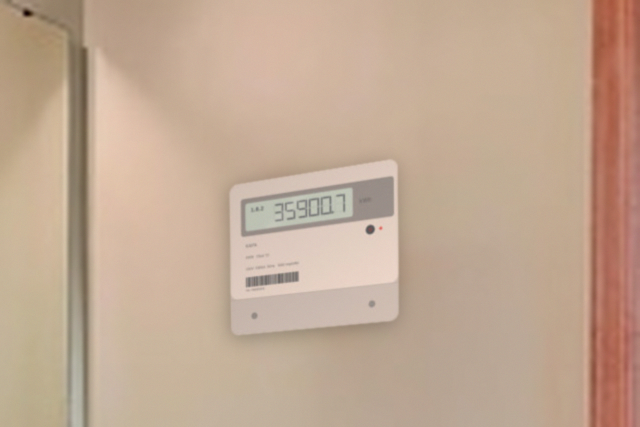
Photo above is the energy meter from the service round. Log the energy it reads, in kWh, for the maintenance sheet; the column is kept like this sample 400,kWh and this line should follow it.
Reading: 35900.7,kWh
